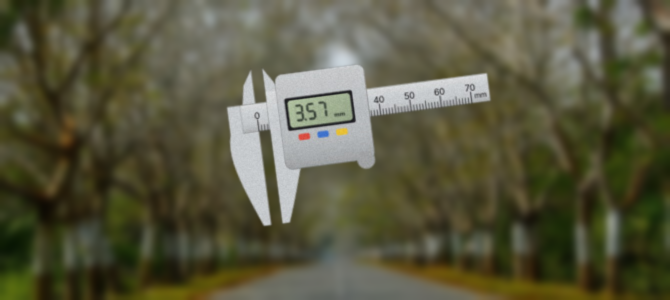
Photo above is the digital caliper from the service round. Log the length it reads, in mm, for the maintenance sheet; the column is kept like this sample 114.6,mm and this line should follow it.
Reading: 3.57,mm
